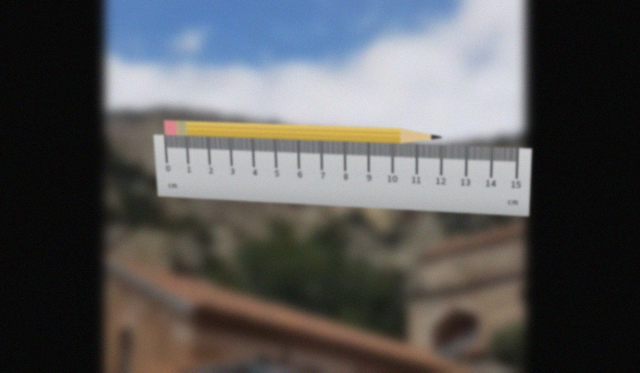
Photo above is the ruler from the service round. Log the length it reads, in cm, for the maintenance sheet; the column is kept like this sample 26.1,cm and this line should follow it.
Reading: 12,cm
